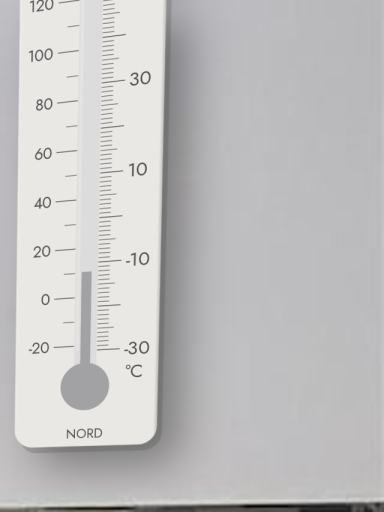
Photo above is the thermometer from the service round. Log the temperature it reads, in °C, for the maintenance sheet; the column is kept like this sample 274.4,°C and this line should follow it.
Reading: -12,°C
